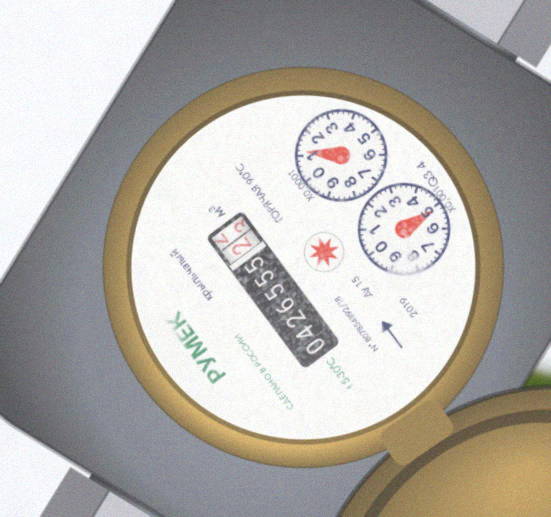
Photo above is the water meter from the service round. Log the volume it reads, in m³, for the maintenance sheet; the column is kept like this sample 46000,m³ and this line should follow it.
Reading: 426555.2251,m³
